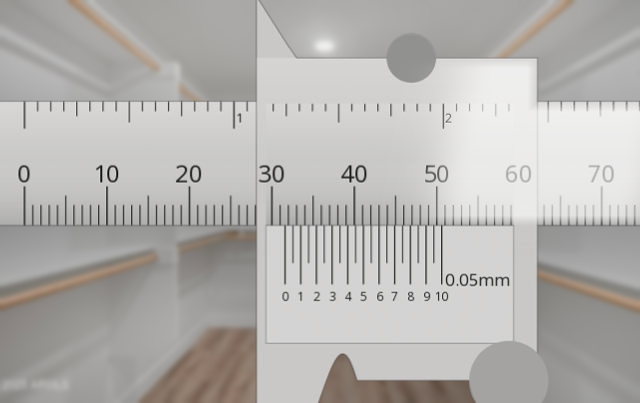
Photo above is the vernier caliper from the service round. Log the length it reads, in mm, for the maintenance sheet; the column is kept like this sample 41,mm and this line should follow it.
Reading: 31.6,mm
